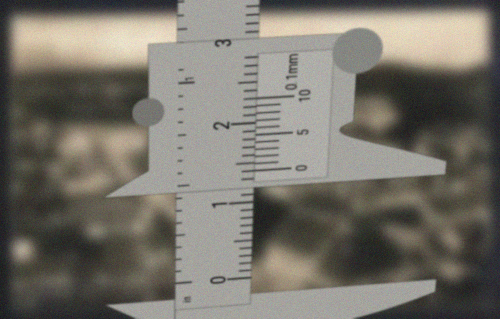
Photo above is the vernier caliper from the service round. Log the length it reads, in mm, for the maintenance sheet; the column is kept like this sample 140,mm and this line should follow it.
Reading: 14.0,mm
